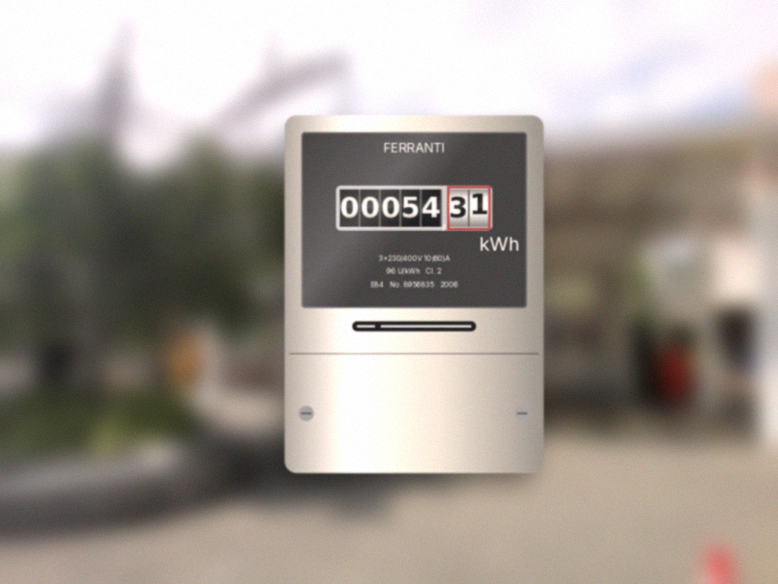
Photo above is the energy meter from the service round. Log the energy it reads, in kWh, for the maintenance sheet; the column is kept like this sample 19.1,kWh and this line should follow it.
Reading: 54.31,kWh
